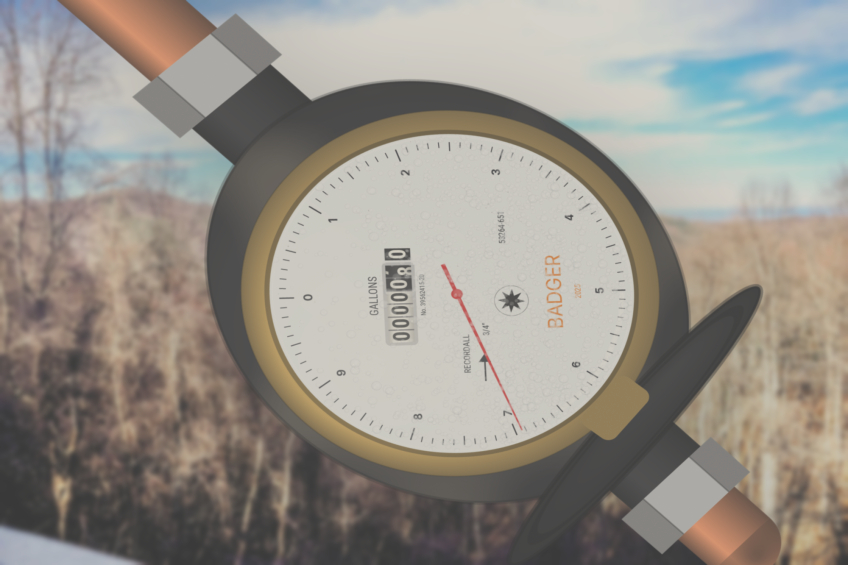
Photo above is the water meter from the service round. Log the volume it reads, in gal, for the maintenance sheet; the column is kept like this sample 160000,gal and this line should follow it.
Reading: 76.9,gal
